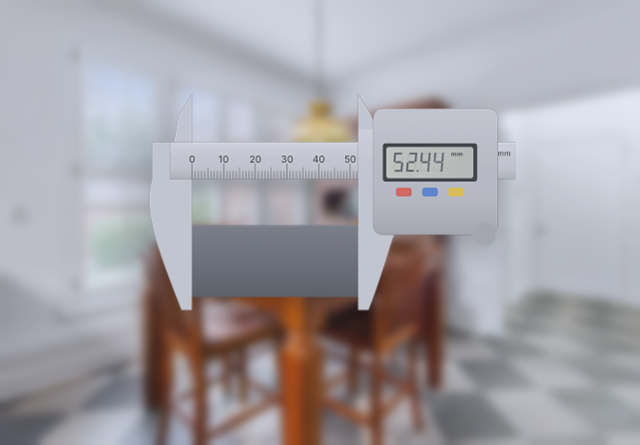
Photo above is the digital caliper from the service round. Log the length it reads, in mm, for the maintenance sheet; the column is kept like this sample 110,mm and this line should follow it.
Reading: 52.44,mm
